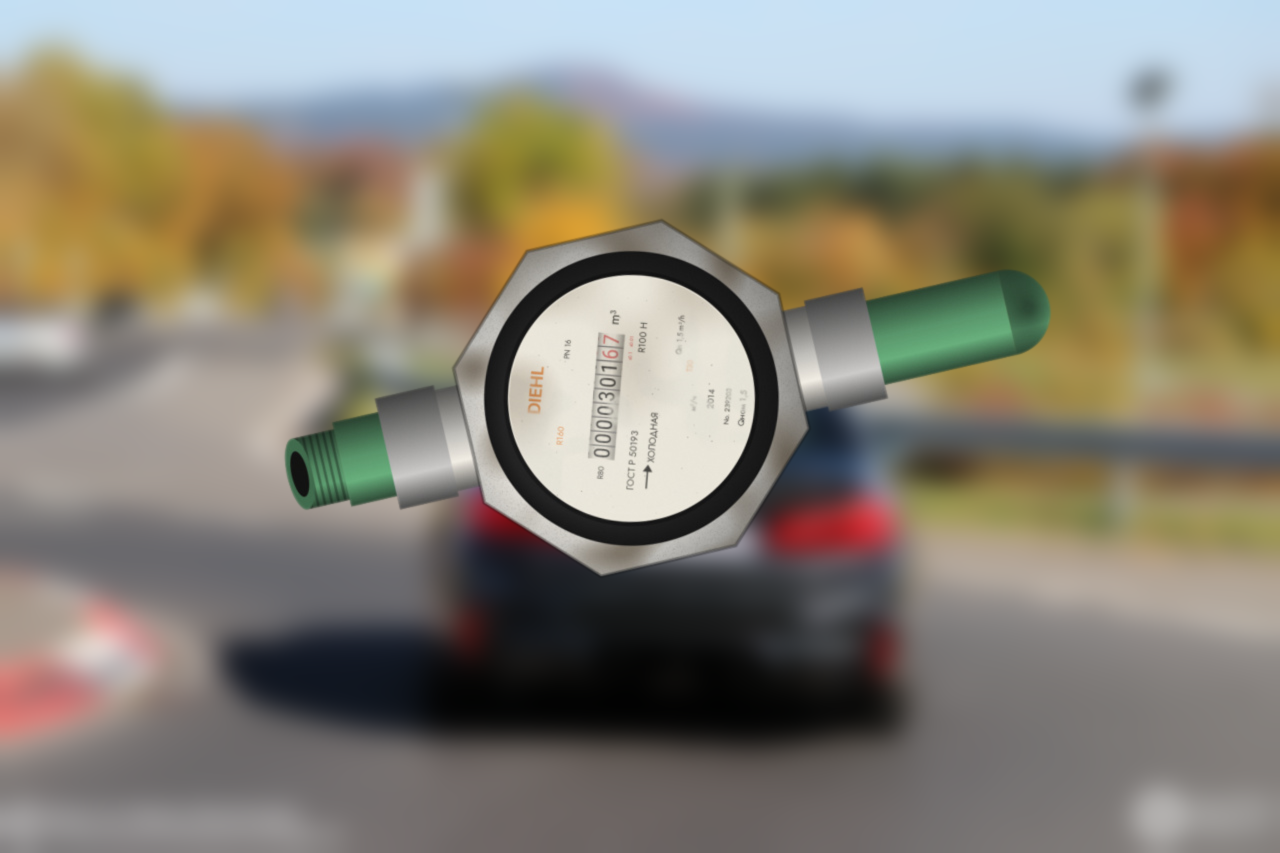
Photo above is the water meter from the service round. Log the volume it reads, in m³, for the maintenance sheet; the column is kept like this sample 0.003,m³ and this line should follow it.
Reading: 301.67,m³
